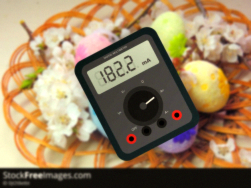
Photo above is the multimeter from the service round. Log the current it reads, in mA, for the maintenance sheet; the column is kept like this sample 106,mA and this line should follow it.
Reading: 182.2,mA
